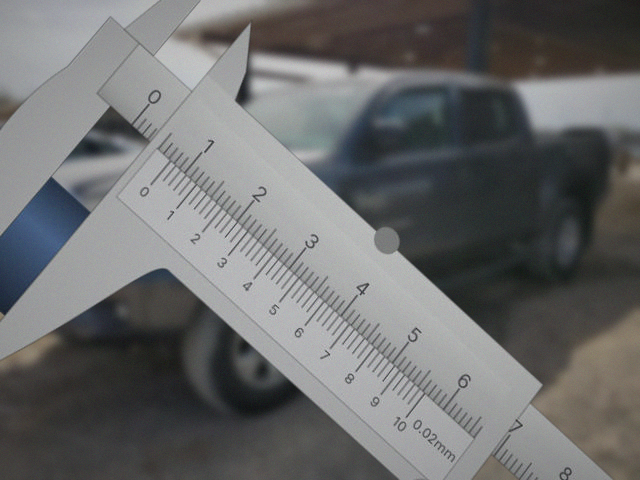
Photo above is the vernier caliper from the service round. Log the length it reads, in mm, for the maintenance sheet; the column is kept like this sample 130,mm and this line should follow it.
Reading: 7.4,mm
